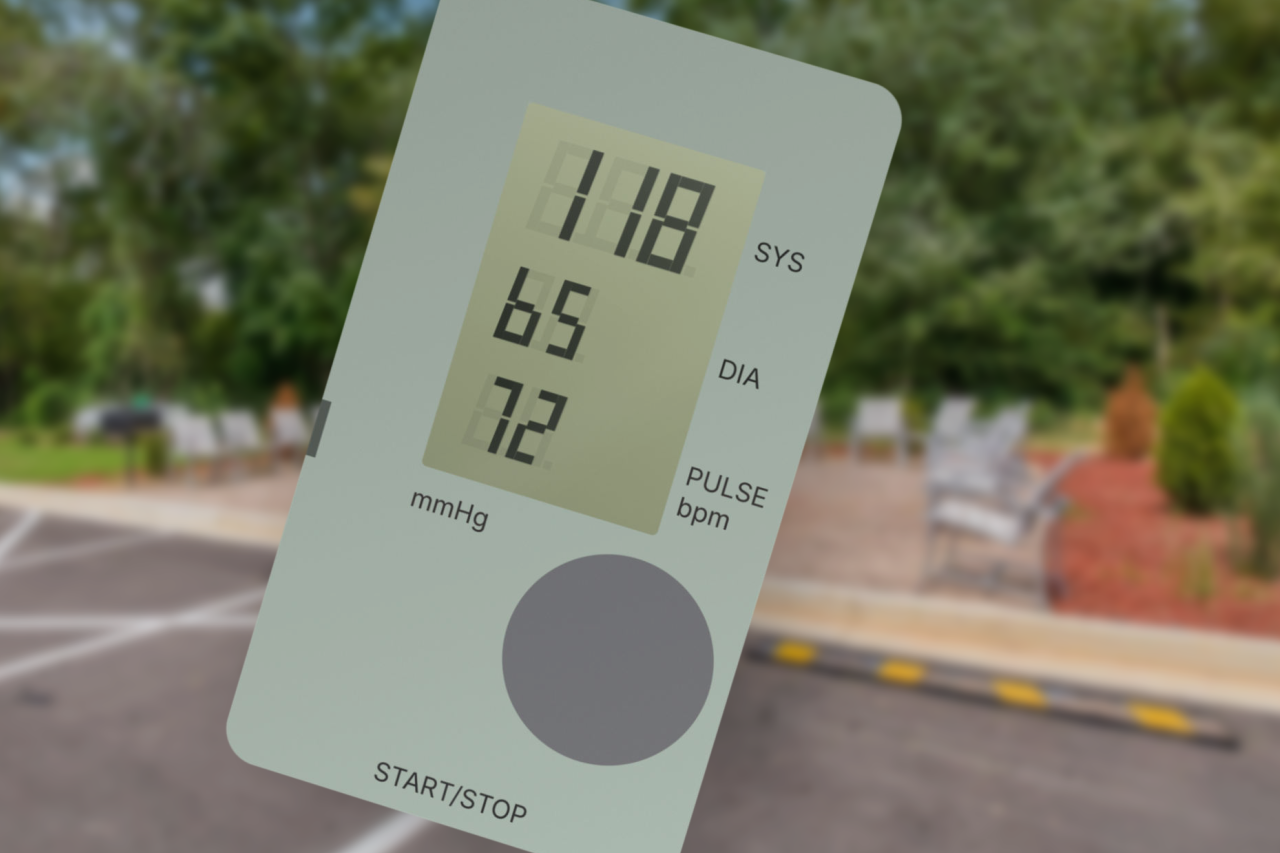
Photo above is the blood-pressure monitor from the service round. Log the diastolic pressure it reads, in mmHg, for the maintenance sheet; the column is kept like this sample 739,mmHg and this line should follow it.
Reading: 65,mmHg
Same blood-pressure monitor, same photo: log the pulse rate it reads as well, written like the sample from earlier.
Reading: 72,bpm
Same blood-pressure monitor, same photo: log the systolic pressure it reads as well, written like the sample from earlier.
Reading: 118,mmHg
